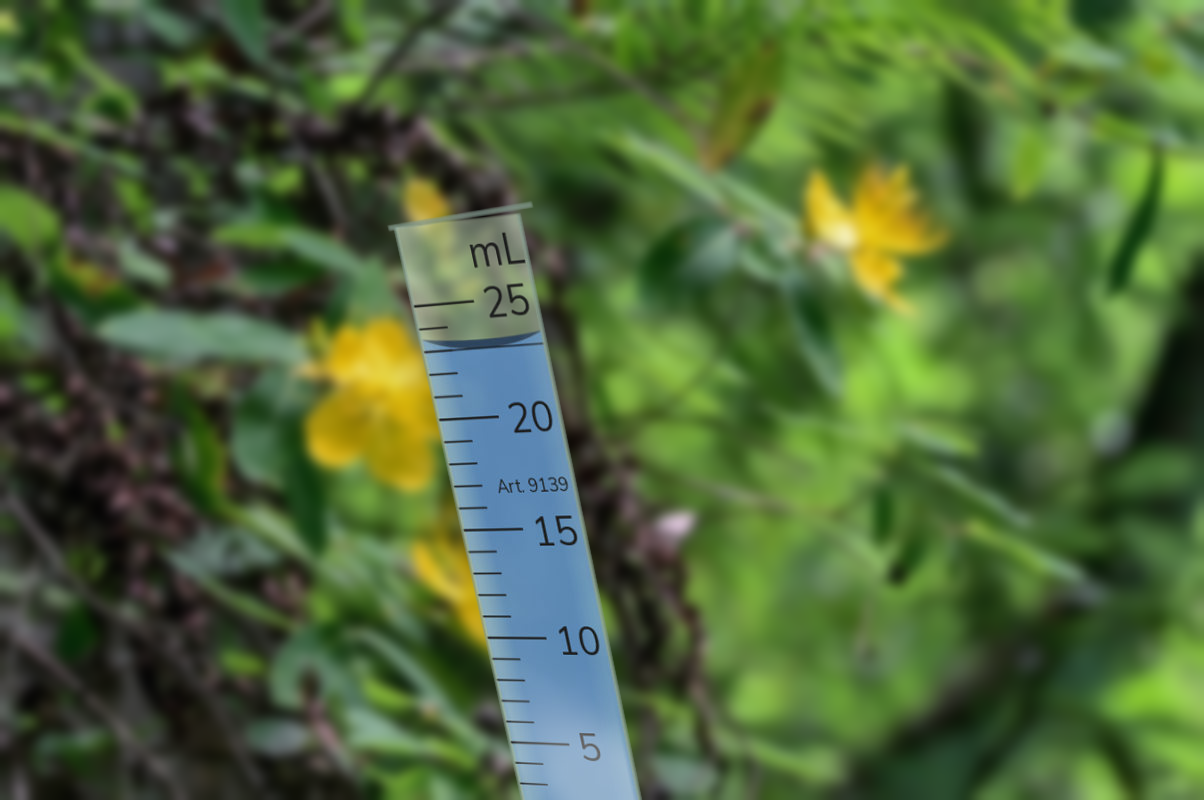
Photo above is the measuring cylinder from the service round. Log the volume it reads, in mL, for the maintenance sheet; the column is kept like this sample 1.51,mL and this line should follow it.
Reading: 23,mL
